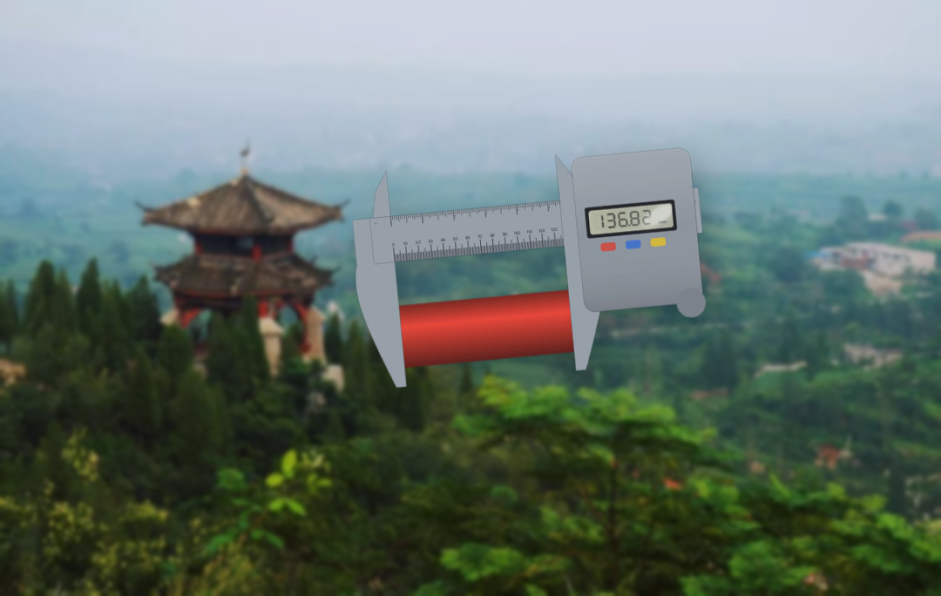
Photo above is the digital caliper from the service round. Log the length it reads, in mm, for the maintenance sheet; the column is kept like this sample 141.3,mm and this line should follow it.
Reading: 136.82,mm
